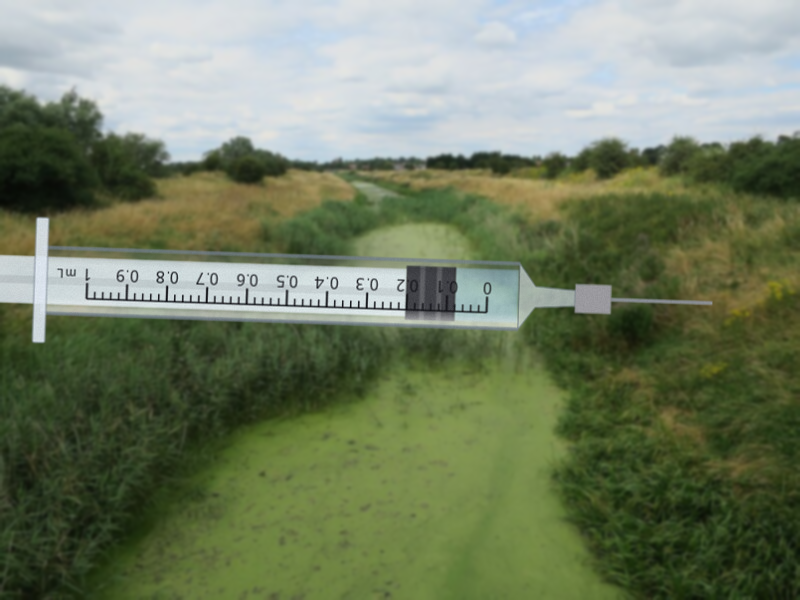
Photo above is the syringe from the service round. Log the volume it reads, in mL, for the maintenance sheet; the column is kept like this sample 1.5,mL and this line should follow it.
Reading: 0.08,mL
